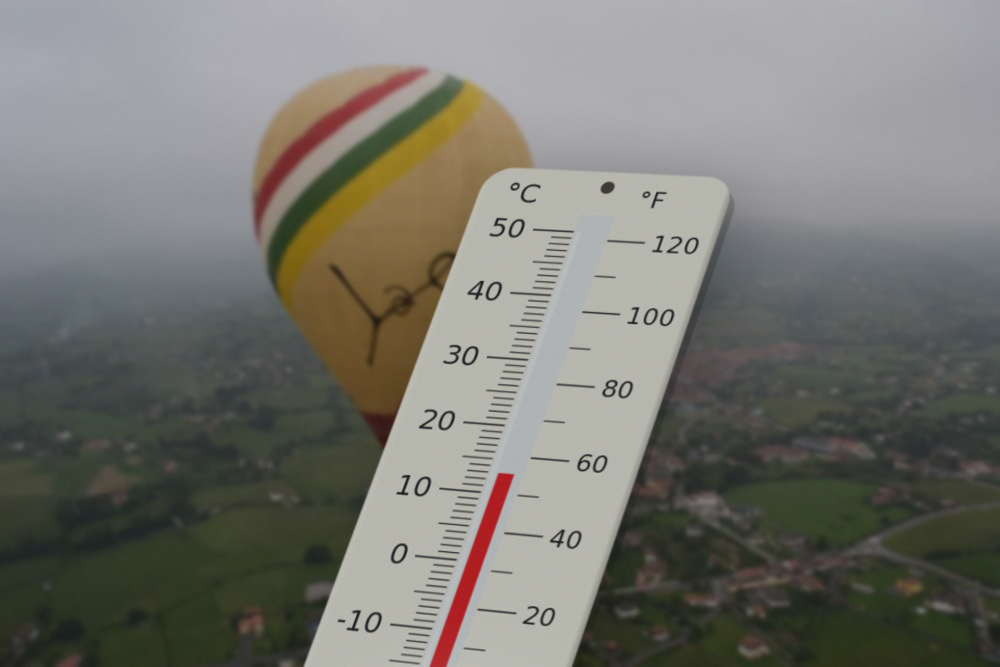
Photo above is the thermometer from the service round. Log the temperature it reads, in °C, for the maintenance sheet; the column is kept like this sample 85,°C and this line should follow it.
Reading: 13,°C
